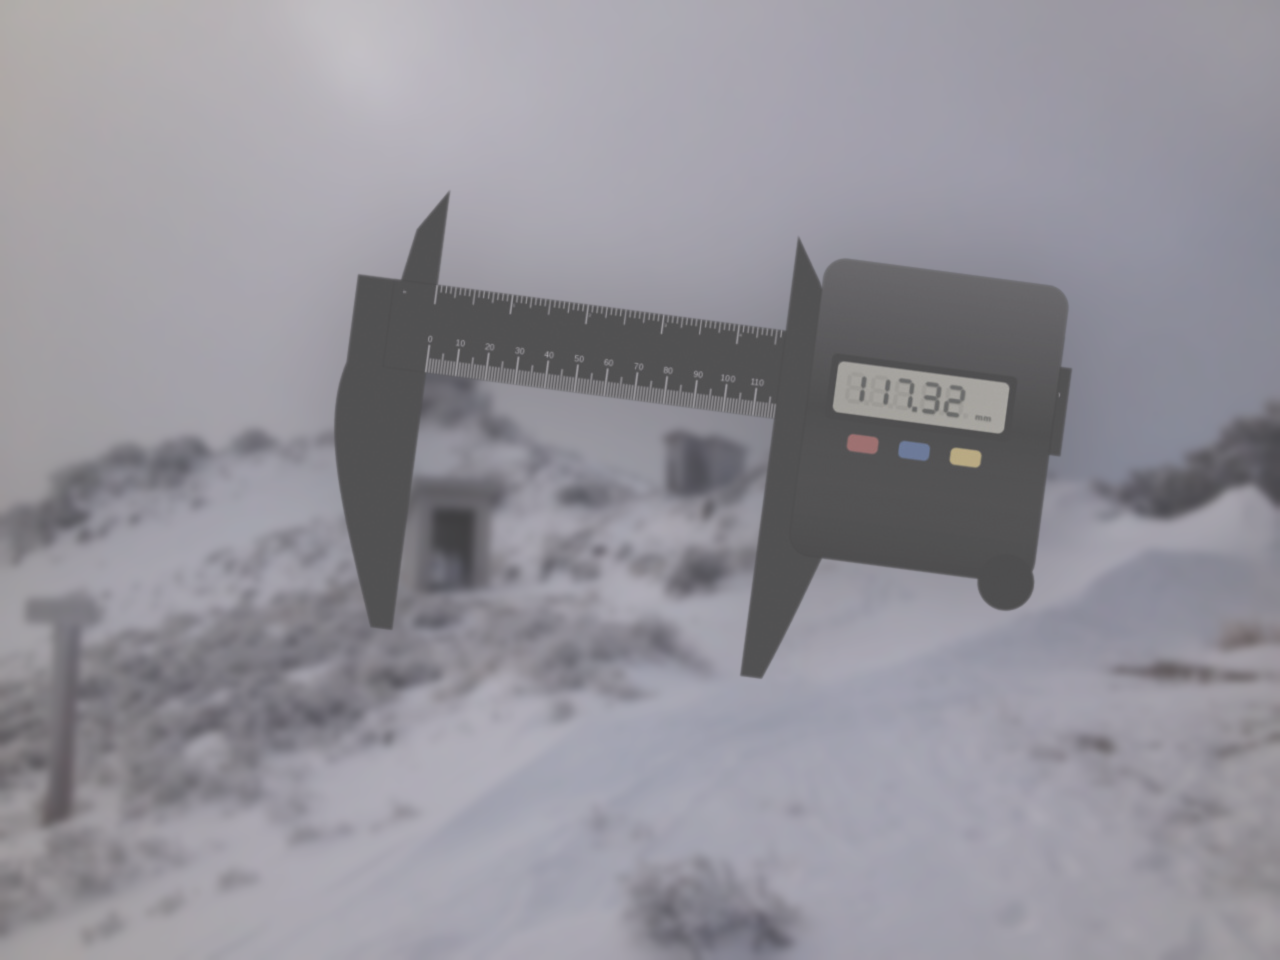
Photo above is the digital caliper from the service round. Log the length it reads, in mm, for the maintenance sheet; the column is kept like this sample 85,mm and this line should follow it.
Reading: 117.32,mm
